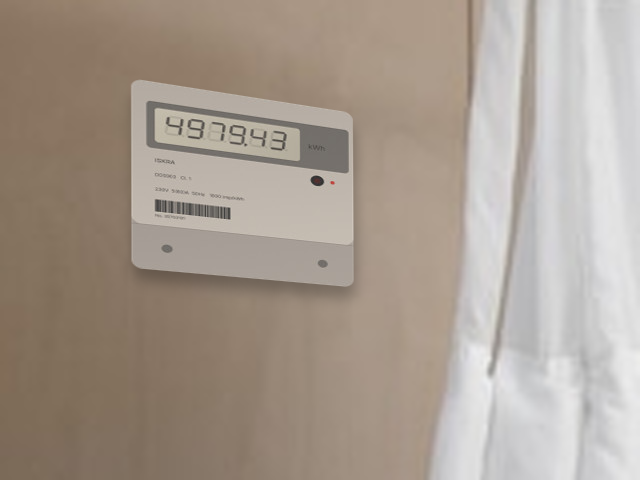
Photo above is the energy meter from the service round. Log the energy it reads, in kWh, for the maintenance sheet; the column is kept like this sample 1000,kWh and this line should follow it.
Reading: 4979.43,kWh
